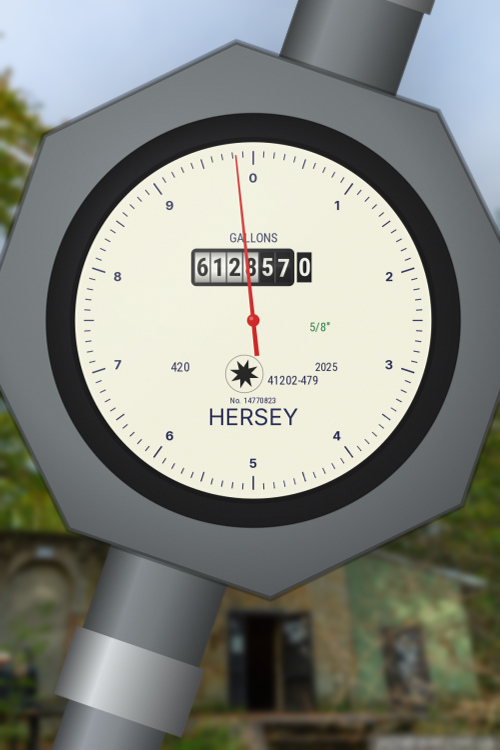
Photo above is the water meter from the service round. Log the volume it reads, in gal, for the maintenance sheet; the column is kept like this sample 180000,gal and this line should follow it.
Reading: 6128569.8,gal
